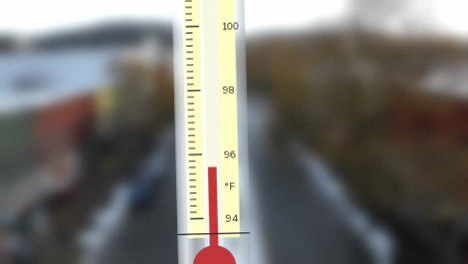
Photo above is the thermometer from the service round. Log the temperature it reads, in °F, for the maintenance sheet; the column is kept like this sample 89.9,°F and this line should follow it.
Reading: 95.6,°F
